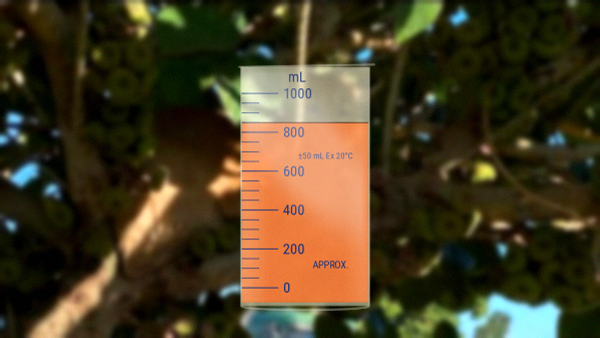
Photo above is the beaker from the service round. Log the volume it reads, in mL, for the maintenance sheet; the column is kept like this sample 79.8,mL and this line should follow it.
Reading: 850,mL
